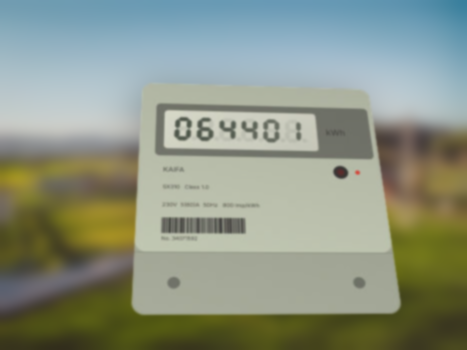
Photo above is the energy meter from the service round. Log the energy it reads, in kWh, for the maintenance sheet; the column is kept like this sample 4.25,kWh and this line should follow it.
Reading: 64401,kWh
